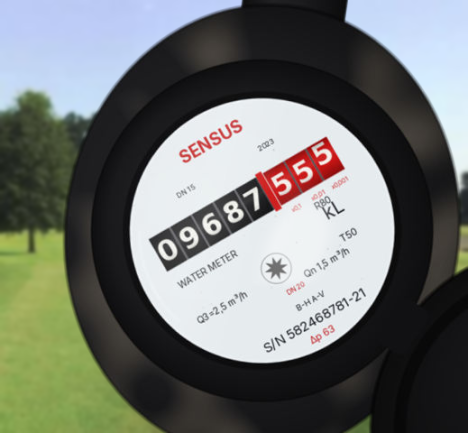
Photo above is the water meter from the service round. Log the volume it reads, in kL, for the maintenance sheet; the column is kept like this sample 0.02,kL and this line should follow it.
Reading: 9687.555,kL
